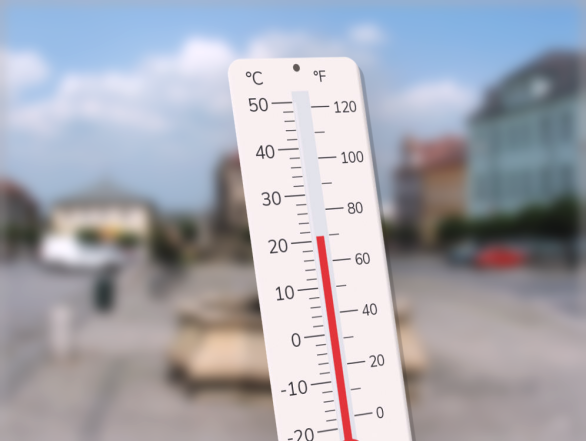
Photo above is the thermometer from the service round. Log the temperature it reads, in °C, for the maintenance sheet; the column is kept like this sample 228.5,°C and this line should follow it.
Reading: 21,°C
